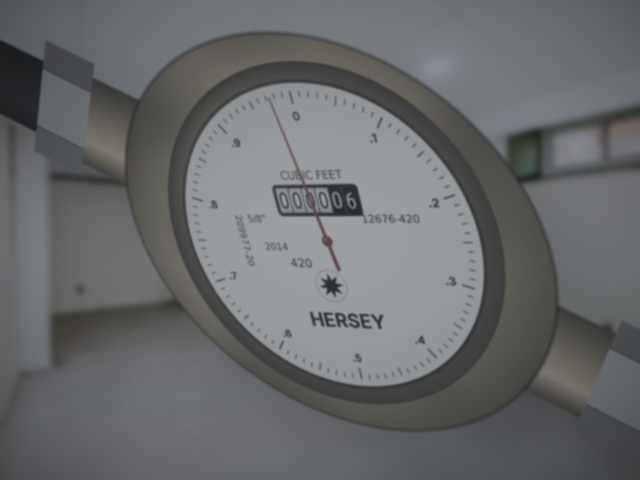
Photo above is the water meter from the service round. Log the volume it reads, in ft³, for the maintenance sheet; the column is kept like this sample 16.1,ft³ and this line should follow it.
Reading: 5.97,ft³
